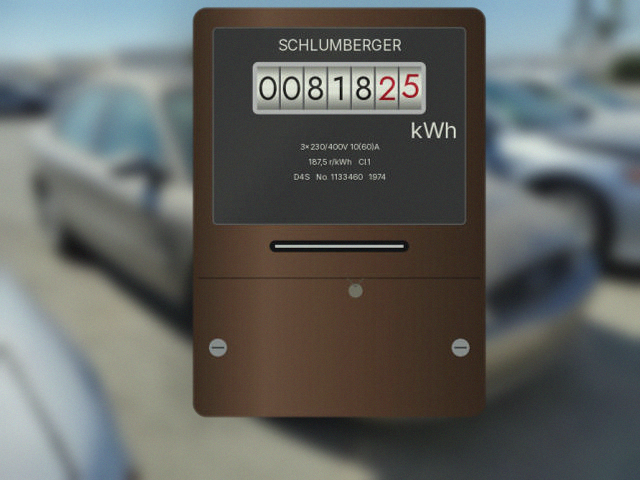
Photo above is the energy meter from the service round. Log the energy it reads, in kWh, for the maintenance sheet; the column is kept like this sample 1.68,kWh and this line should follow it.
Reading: 818.25,kWh
